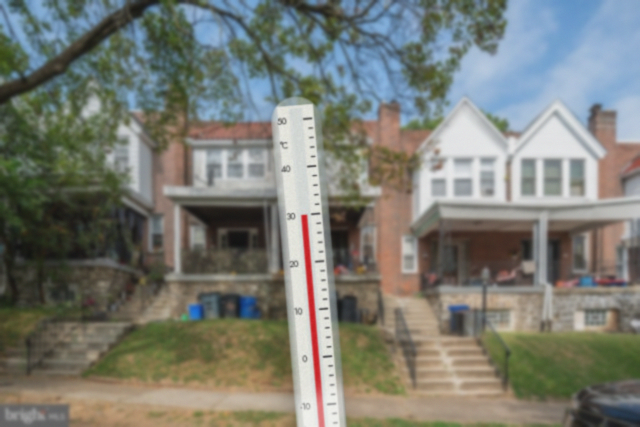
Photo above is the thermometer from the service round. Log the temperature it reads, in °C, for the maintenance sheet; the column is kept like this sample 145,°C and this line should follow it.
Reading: 30,°C
